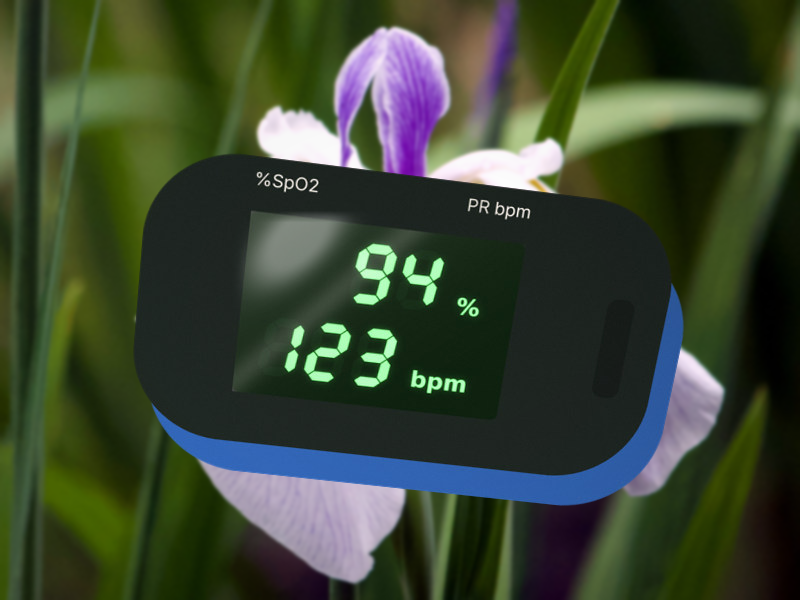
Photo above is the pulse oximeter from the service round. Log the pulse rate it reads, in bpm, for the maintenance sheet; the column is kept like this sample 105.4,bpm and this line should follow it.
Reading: 123,bpm
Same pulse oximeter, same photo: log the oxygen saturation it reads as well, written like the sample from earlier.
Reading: 94,%
